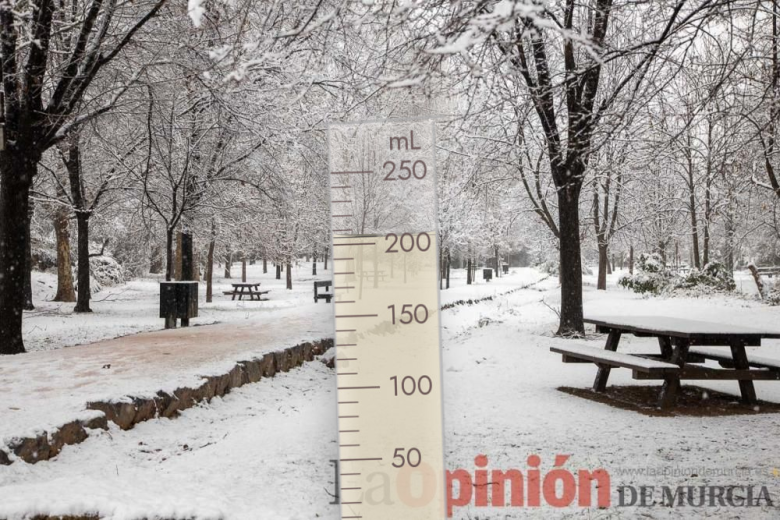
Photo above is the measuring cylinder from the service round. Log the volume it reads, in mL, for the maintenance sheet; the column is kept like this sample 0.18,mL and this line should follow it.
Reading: 205,mL
